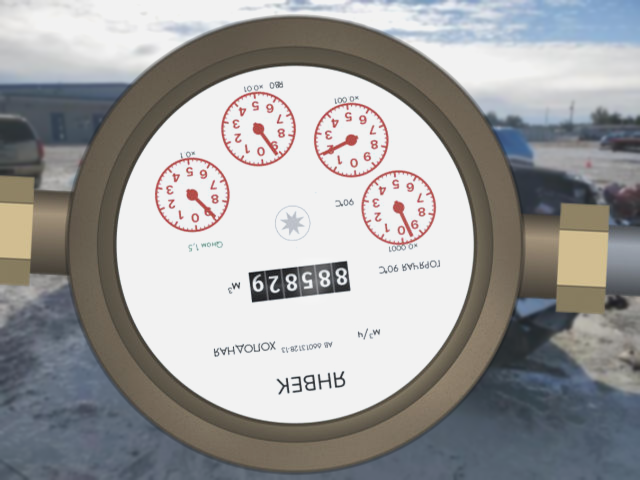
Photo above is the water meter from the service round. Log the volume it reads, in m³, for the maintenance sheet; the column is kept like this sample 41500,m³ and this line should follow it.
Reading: 885828.8919,m³
